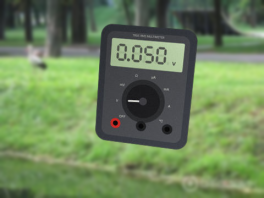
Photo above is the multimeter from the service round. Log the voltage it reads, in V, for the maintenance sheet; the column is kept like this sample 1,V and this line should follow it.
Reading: 0.050,V
